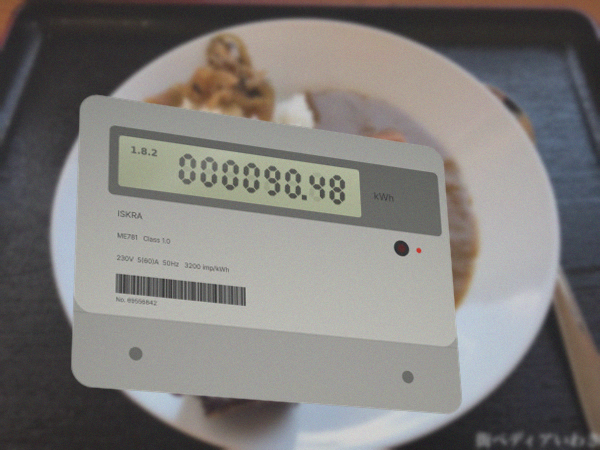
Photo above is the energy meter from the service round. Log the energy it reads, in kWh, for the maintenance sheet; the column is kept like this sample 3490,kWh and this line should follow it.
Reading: 90.48,kWh
